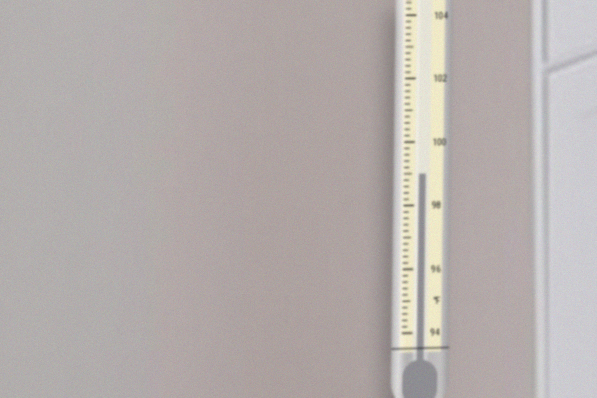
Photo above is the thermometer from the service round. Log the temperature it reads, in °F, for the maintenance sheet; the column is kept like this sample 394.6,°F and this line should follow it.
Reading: 99,°F
